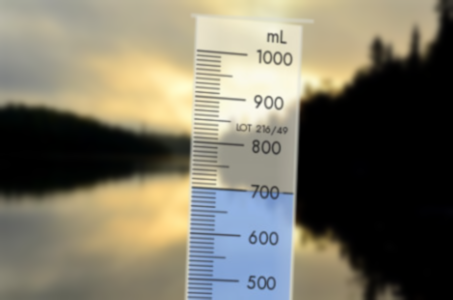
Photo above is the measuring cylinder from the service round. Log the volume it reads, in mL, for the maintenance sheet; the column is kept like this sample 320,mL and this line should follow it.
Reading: 700,mL
